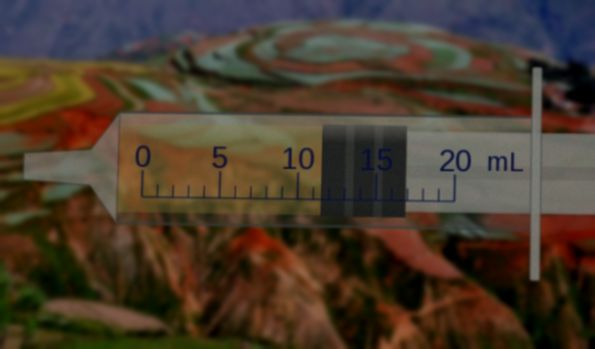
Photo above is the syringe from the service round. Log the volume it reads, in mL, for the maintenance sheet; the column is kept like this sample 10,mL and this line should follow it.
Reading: 11.5,mL
